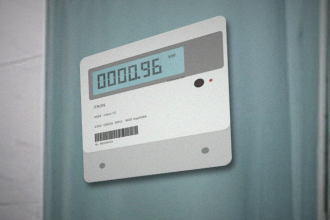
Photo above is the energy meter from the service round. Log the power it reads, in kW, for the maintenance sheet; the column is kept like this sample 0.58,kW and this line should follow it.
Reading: 0.96,kW
